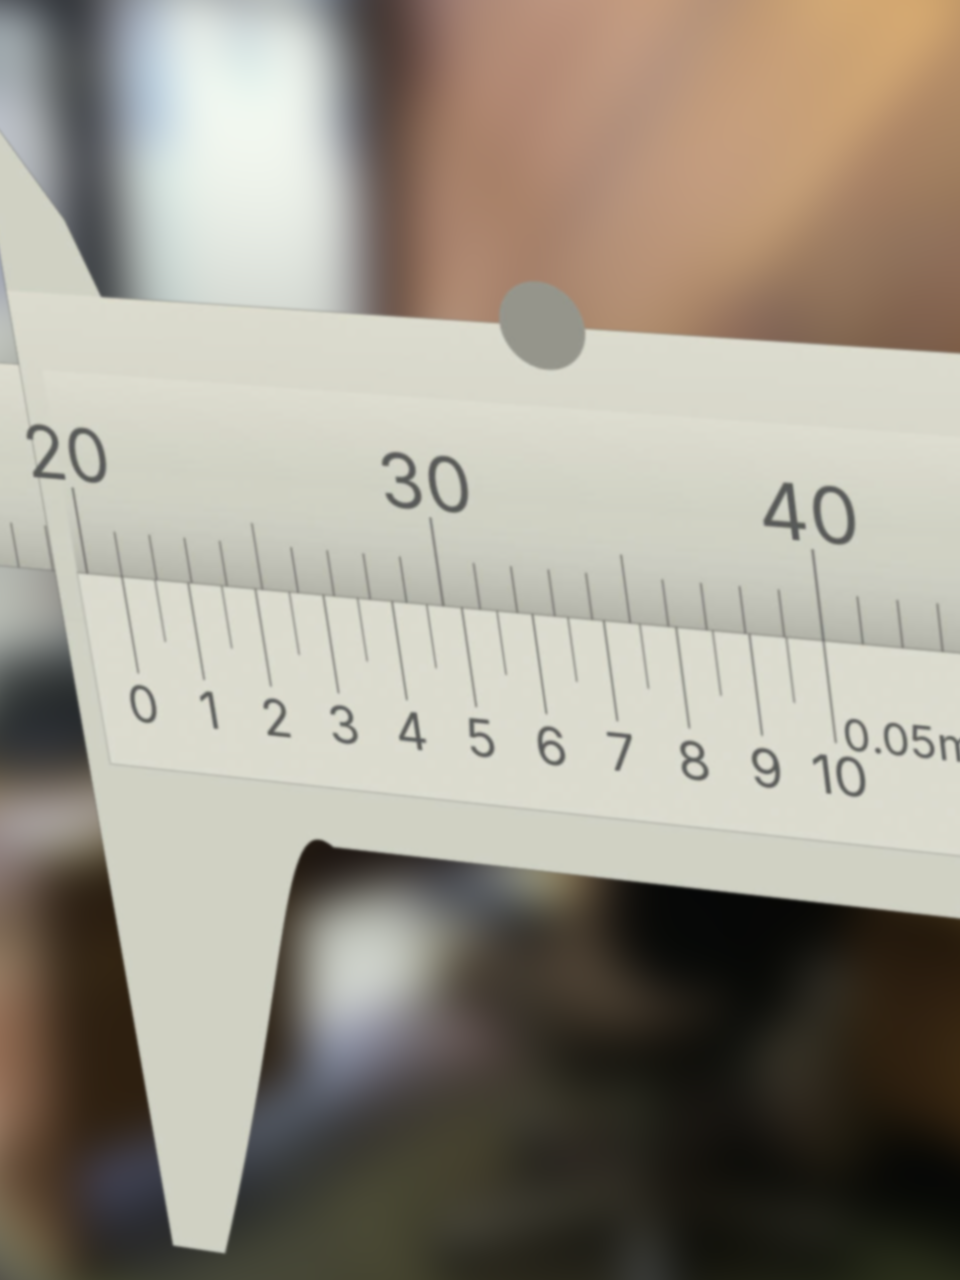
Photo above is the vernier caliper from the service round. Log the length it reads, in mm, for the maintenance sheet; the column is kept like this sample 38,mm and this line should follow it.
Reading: 21.00,mm
